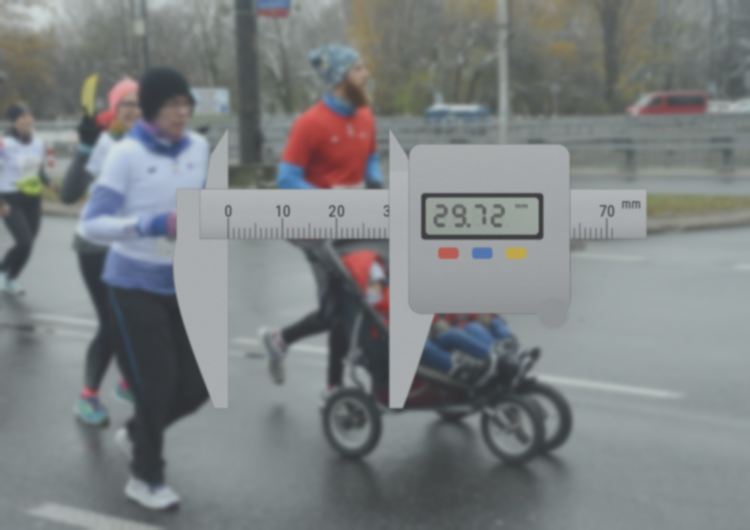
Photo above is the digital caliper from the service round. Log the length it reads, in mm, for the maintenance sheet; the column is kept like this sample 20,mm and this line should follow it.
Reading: 29.72,mm
